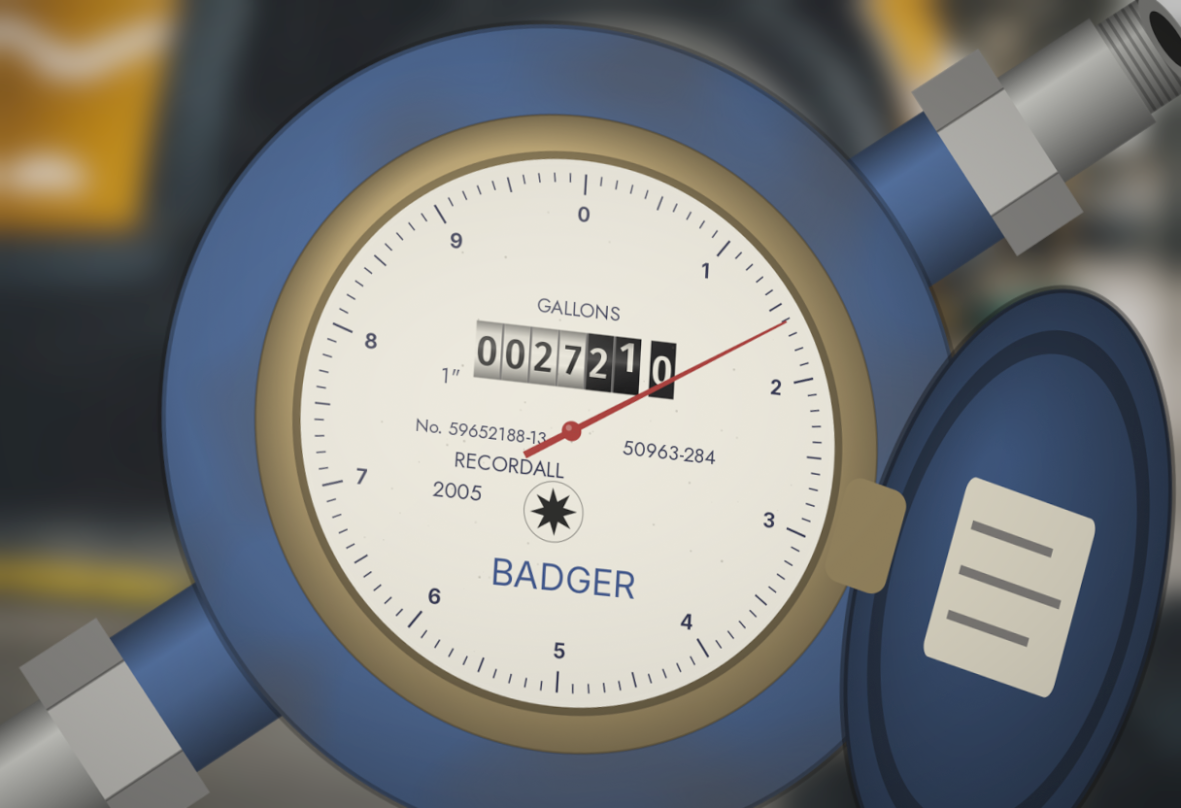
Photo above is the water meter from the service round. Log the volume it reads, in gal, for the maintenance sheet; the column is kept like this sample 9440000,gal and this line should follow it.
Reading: 27211.6,gal
